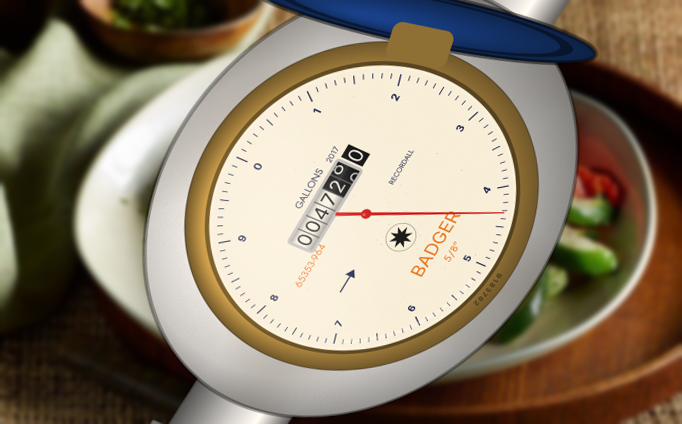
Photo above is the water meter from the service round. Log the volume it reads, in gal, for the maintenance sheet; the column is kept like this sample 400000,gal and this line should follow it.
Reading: 47284.3,gal
